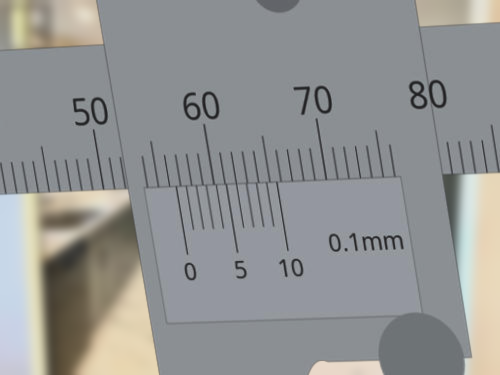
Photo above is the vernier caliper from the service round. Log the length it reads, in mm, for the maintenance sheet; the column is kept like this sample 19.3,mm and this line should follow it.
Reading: 56.6,mm
